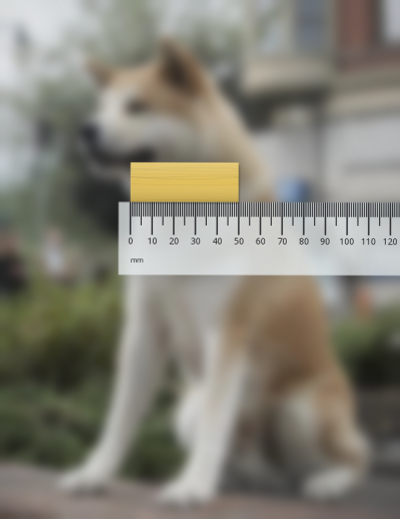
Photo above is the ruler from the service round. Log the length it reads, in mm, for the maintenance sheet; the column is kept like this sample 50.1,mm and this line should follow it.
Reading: 50,mm
